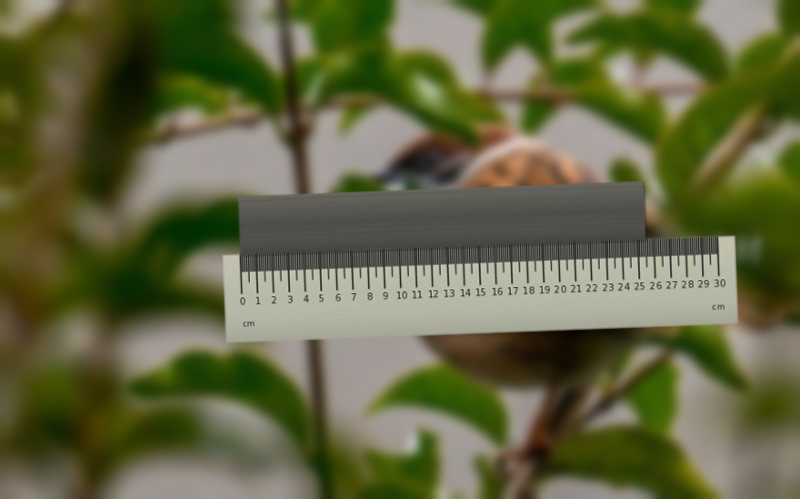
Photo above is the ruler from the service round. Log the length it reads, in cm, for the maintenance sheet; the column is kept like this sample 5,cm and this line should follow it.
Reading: 25.5,cm
